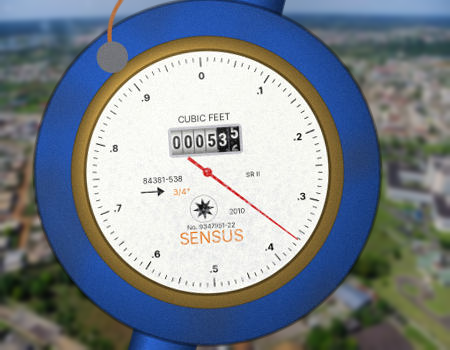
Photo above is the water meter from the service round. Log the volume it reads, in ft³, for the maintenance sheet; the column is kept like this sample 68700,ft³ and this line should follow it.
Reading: 535.36,ft³
